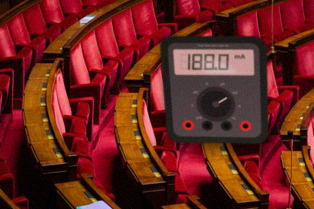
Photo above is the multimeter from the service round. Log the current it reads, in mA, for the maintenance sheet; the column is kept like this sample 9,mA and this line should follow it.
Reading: 188.0,mA
